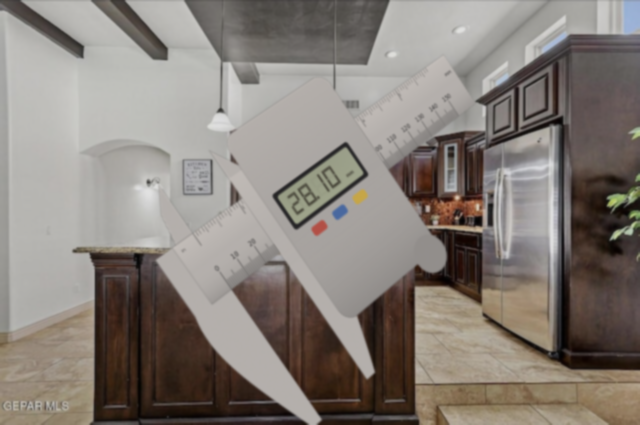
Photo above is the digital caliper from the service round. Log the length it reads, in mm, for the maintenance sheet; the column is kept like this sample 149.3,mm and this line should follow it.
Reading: 28.10,mm
